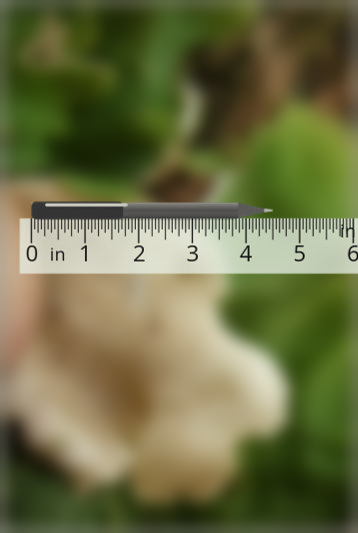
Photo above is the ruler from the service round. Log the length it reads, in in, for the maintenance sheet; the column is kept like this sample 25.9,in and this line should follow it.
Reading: 4.5,in
